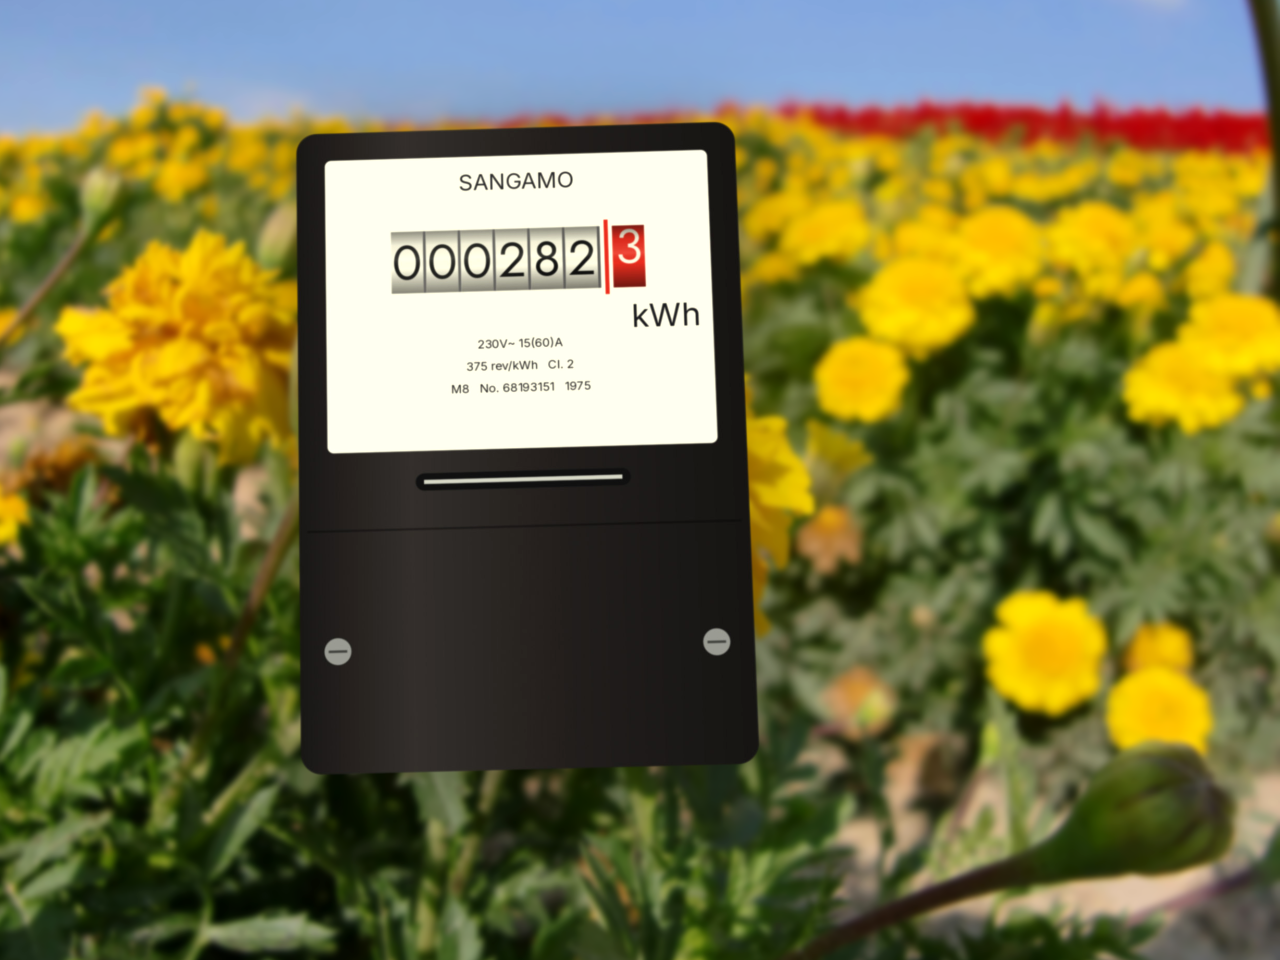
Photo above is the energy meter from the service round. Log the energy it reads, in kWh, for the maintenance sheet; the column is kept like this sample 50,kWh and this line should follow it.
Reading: 282.3,kWh
